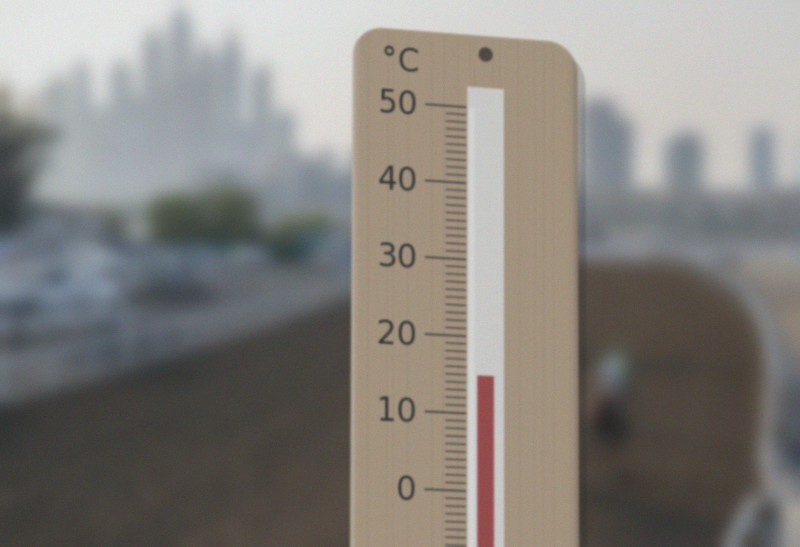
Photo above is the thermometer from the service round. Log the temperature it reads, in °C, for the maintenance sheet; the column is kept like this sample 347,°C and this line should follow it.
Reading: 15,°C
